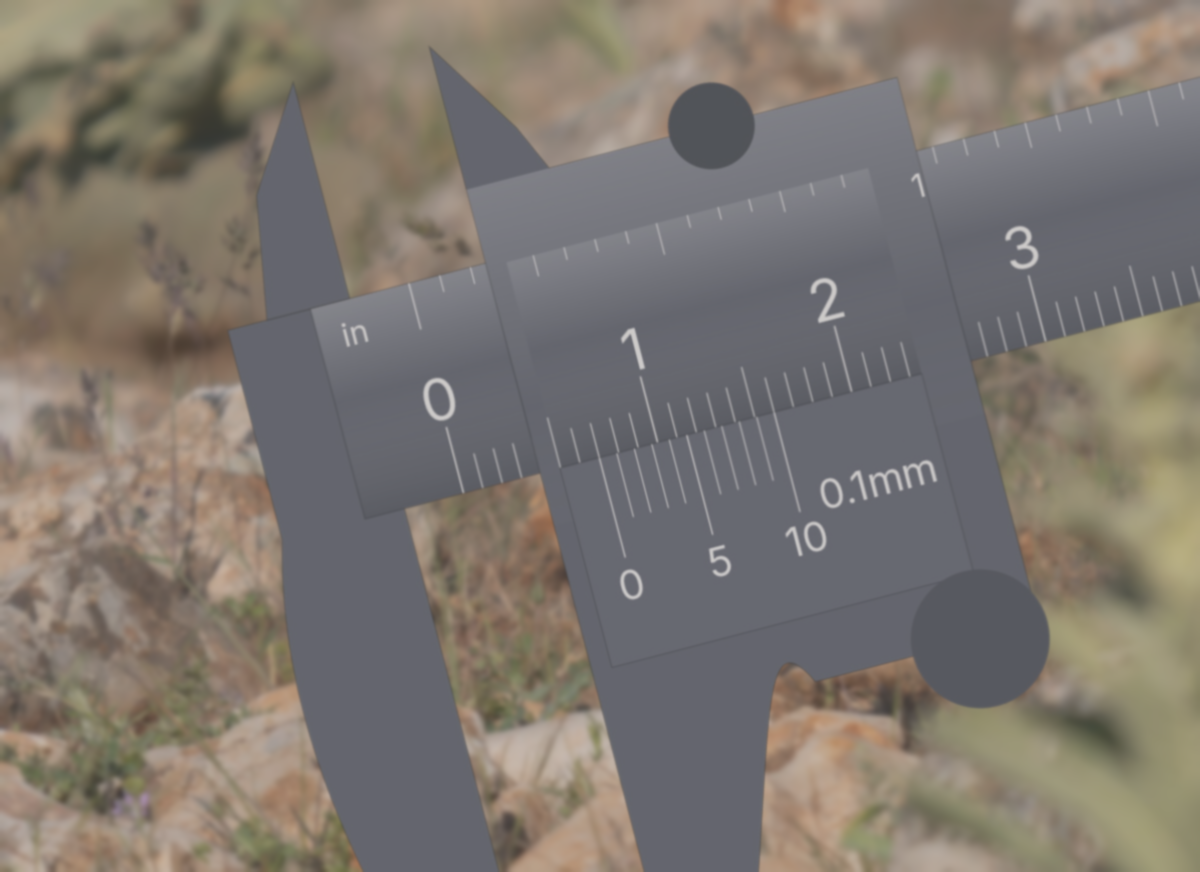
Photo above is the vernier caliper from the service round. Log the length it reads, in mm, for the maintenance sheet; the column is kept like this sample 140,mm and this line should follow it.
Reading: 7.0,mm
